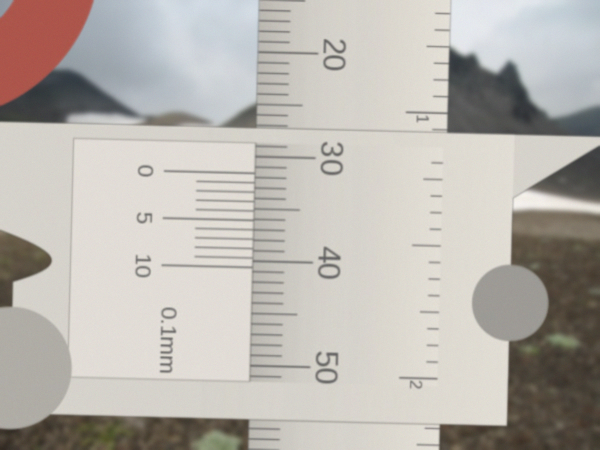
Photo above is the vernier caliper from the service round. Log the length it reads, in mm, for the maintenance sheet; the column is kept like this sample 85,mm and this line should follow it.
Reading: 31.6,mm
